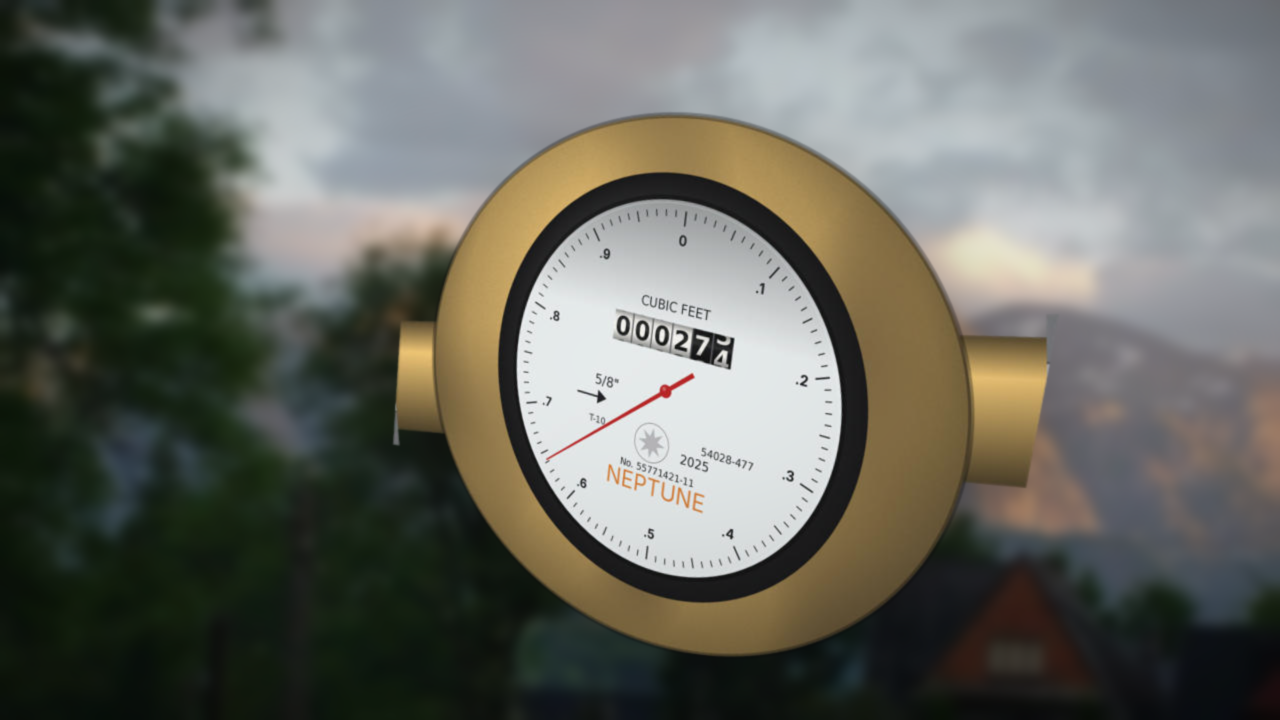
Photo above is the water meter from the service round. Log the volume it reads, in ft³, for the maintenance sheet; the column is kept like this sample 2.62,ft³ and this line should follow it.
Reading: 273.64,ft³
